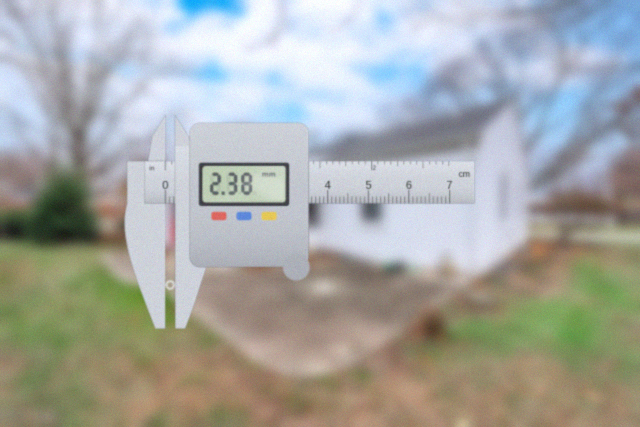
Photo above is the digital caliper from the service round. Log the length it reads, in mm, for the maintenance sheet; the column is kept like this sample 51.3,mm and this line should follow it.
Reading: 2.38,mm
